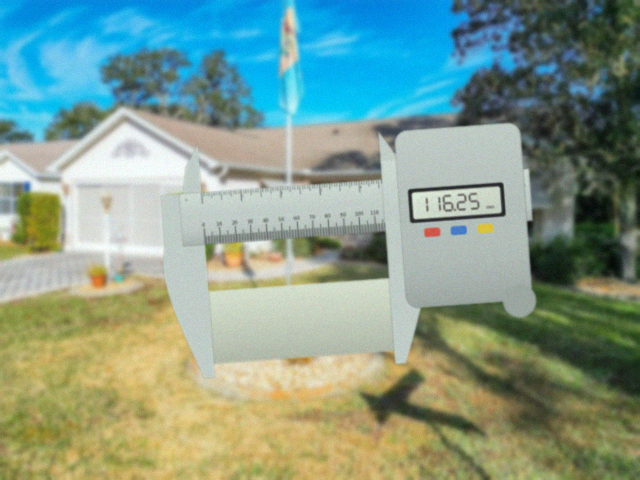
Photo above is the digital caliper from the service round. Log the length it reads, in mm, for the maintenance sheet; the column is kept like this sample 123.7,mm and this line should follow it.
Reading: 116.25,mm
